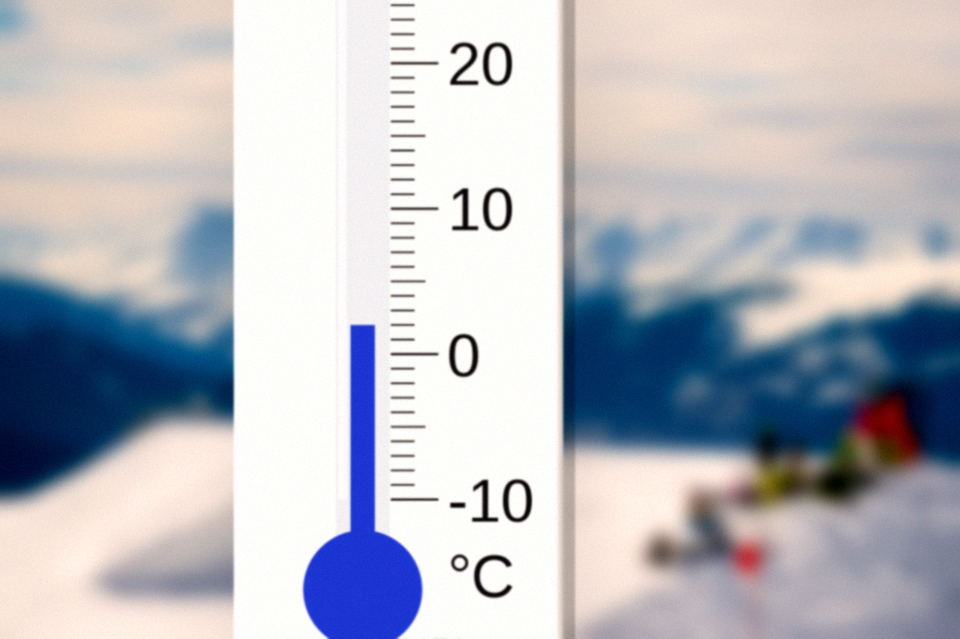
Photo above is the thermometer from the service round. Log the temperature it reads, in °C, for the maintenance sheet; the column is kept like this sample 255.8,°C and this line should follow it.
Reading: 2,°C
